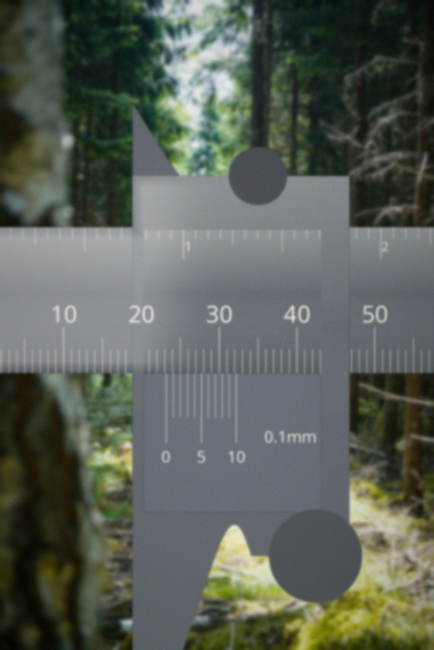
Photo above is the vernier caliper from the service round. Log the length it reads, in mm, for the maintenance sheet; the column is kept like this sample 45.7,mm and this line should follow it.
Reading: 23.2,mm
